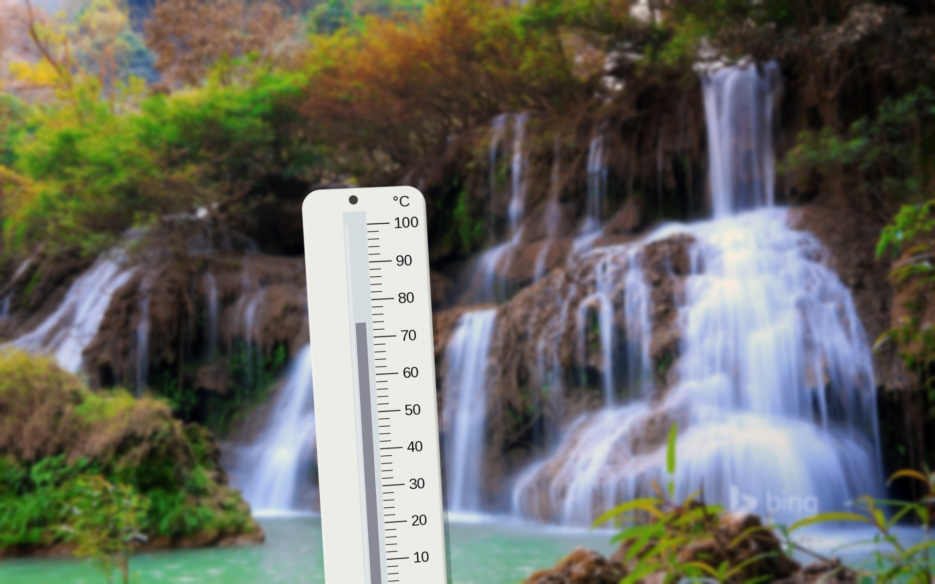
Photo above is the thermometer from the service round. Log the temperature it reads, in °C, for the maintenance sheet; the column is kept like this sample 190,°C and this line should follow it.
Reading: 74,°C
